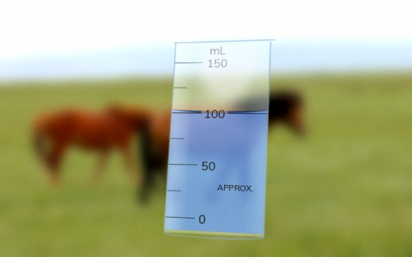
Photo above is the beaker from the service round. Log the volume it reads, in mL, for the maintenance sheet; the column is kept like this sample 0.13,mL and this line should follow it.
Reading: 100,mL
